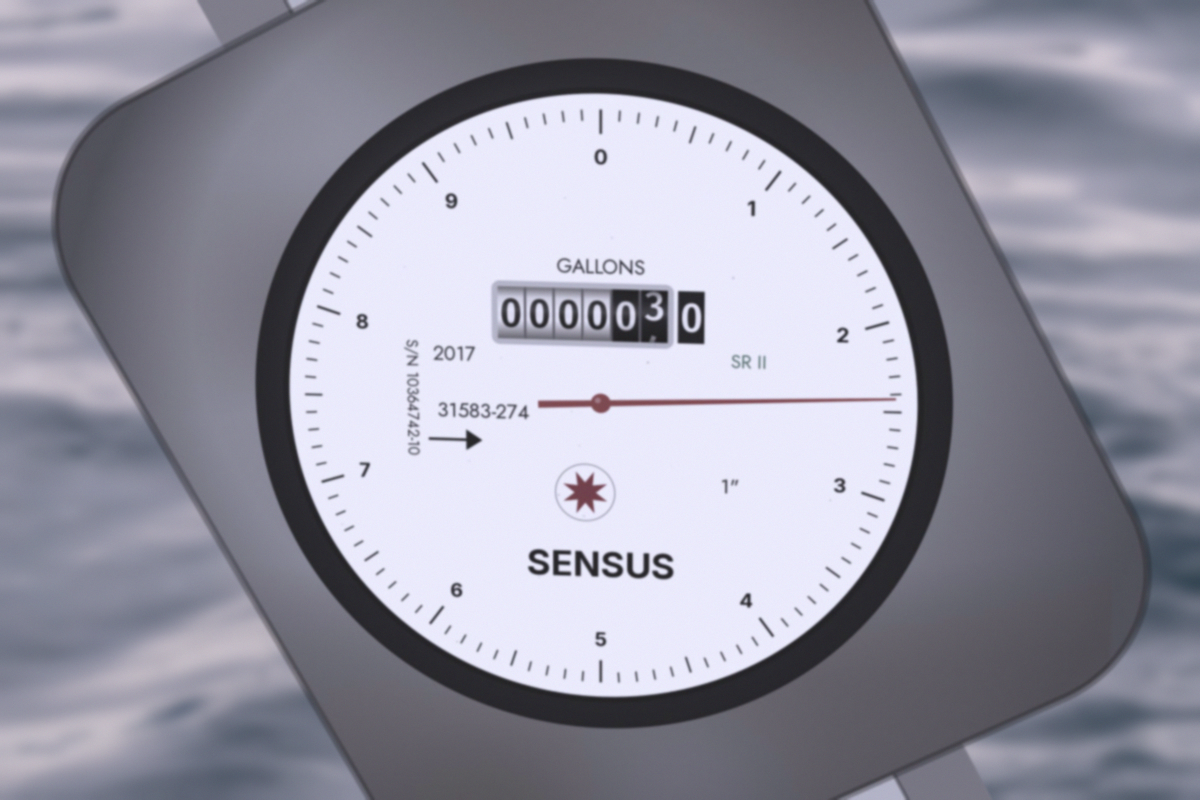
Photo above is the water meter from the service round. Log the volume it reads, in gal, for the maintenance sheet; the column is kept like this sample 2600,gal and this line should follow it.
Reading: 32.4,gal
